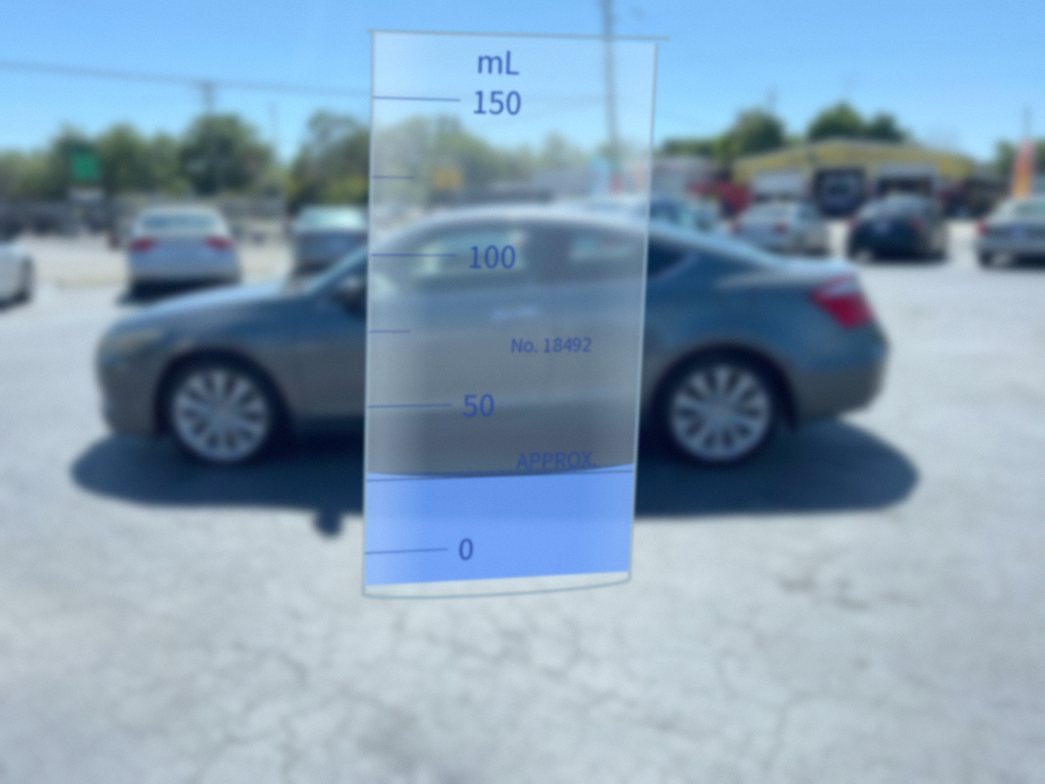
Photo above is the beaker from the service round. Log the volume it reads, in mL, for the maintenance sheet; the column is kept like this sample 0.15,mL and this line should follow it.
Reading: 25,mL
